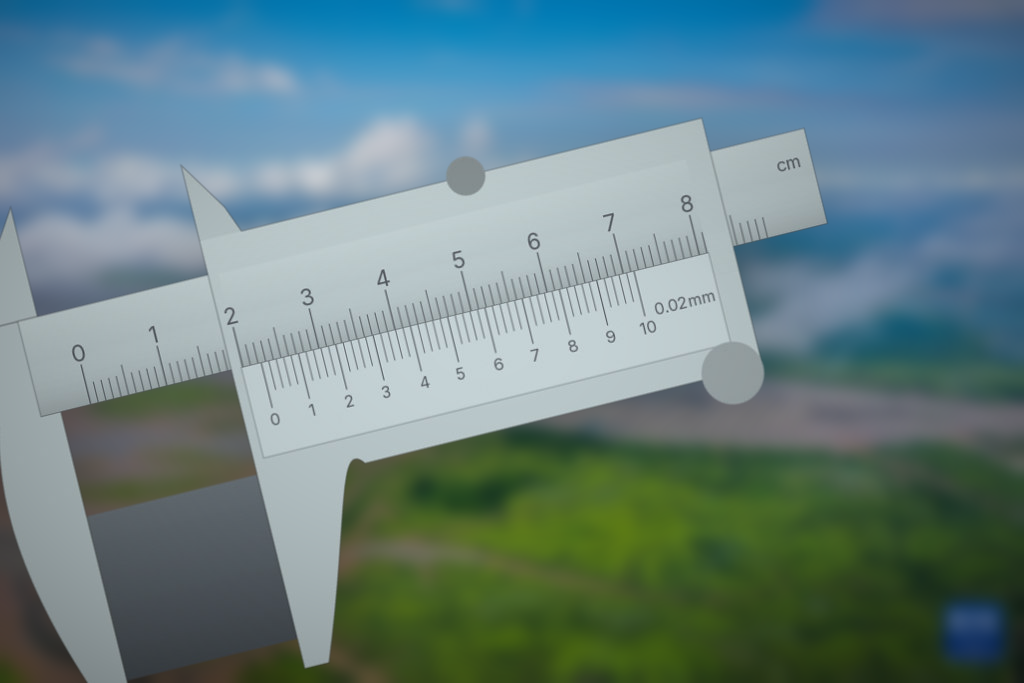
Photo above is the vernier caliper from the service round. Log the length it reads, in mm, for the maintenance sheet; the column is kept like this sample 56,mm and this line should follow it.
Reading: 22.4,mm
